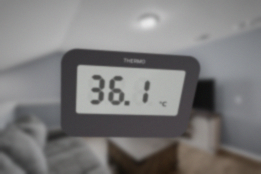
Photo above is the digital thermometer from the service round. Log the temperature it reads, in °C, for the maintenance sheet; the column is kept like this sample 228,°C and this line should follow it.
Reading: 36.1,°C
